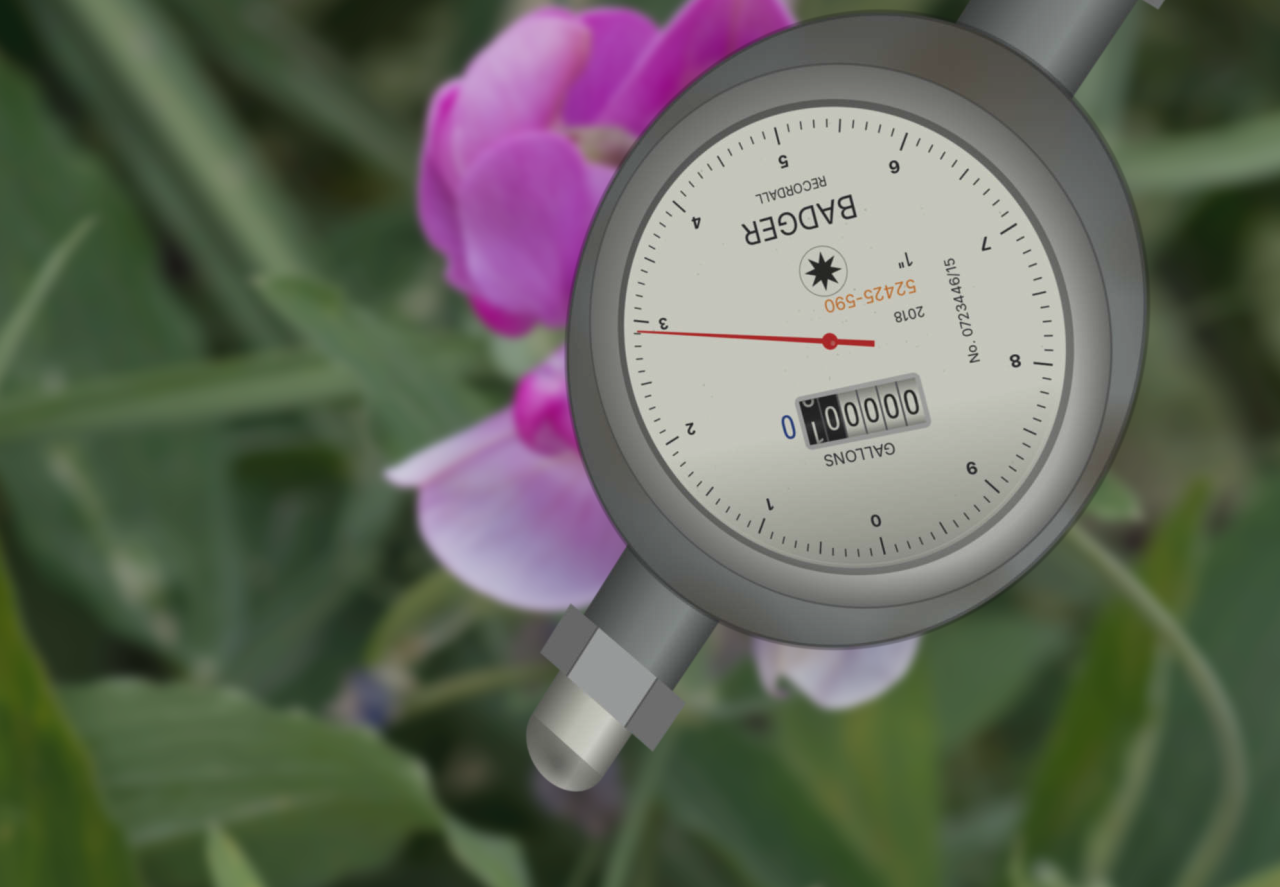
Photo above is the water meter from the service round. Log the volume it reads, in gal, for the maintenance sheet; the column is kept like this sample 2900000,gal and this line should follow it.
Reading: 12.9,gal
